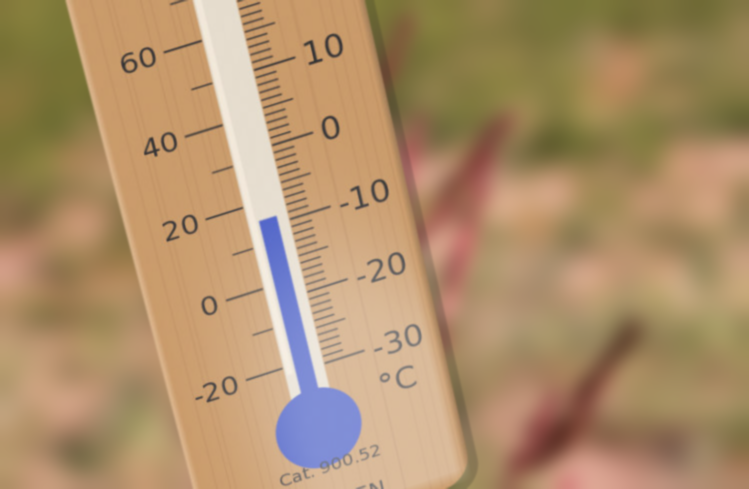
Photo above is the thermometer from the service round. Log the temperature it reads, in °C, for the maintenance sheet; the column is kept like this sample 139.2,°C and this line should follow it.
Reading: -9,°C
